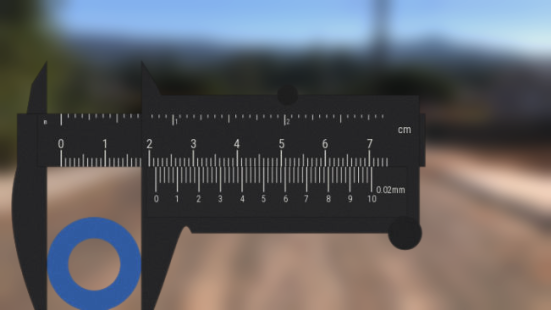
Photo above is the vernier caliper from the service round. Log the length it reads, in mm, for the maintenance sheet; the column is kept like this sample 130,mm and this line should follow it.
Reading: 21.5,mm
